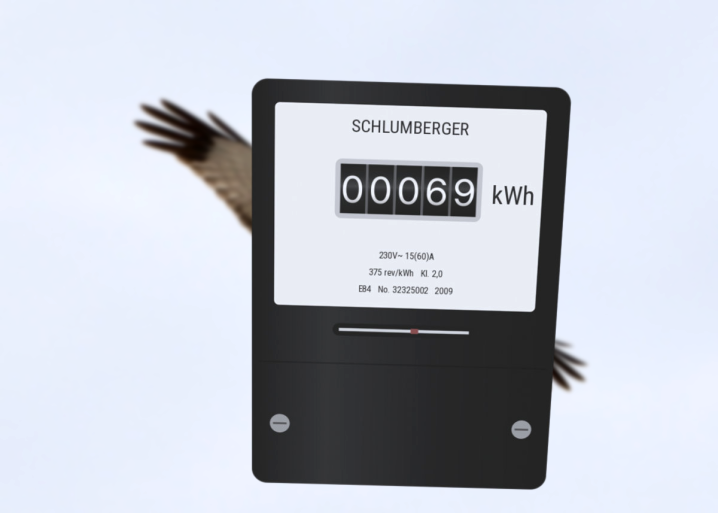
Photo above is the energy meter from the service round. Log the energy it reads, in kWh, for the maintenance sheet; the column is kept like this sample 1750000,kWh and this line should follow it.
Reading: 69,kWh
